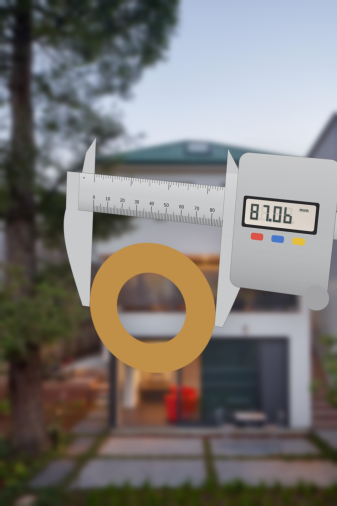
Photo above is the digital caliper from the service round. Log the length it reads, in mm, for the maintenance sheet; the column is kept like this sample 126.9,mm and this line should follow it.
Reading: 87.06,mm
